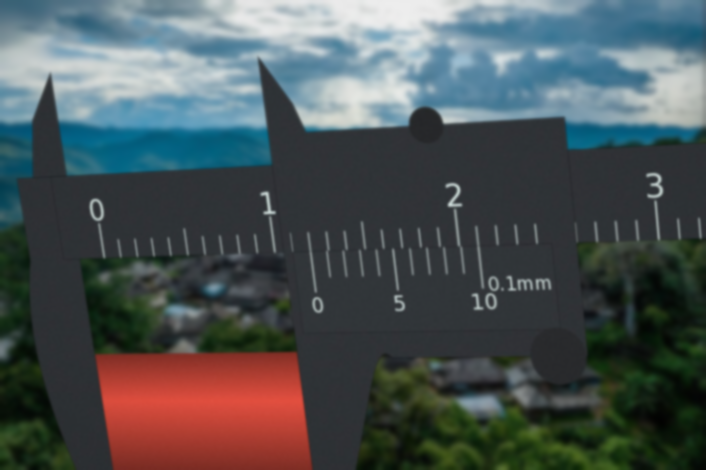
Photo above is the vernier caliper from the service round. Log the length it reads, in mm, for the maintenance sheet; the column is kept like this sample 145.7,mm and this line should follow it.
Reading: 12.0,mm
